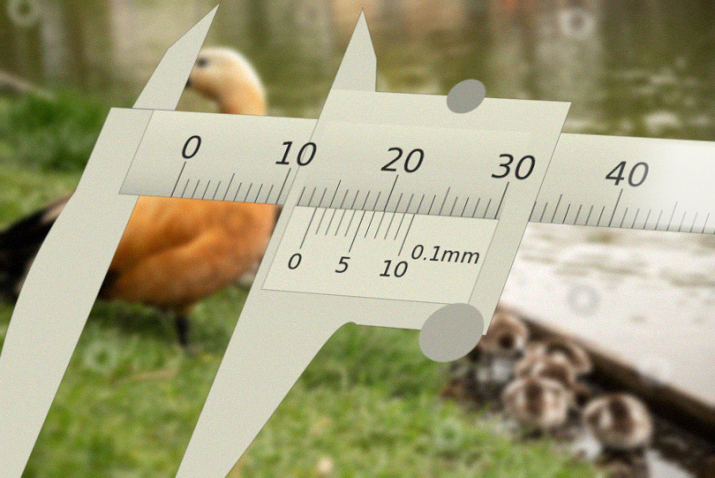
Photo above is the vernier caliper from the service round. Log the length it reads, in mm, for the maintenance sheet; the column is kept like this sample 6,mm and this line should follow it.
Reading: 13.8,mm
